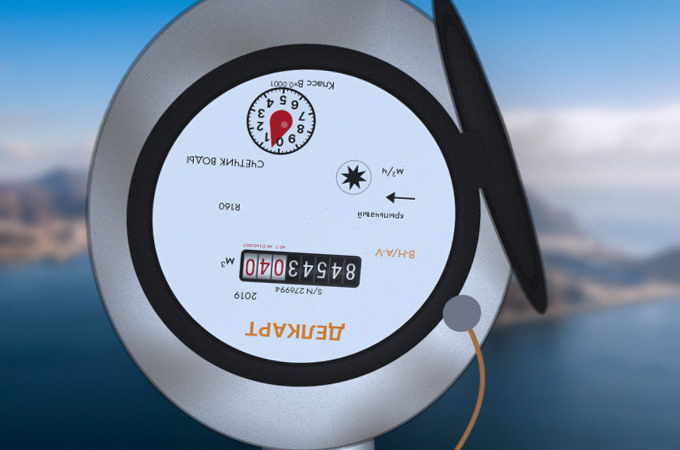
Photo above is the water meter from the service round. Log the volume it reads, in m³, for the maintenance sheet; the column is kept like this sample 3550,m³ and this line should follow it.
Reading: 84543.0400,m³
